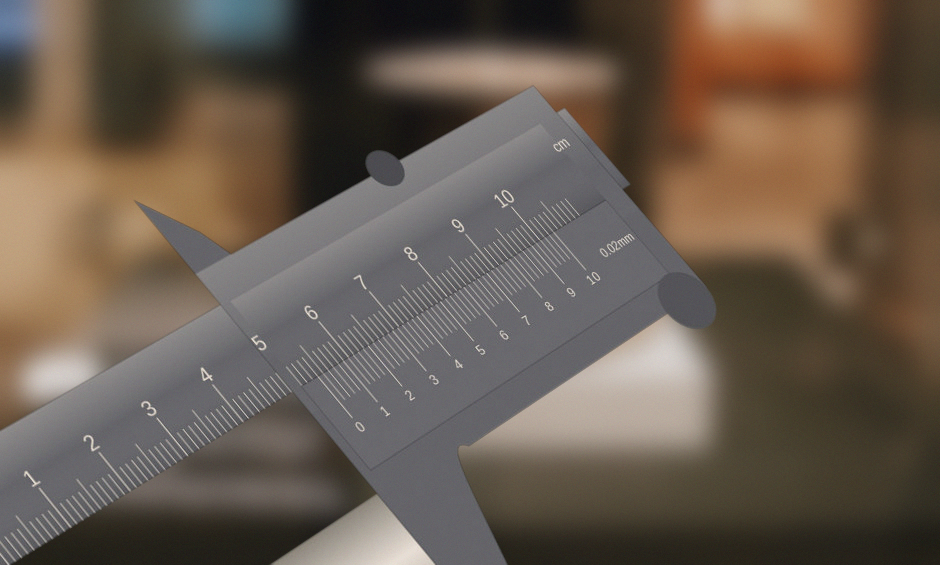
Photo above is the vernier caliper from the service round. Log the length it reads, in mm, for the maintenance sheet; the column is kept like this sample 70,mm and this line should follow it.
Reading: 54.0,mm
